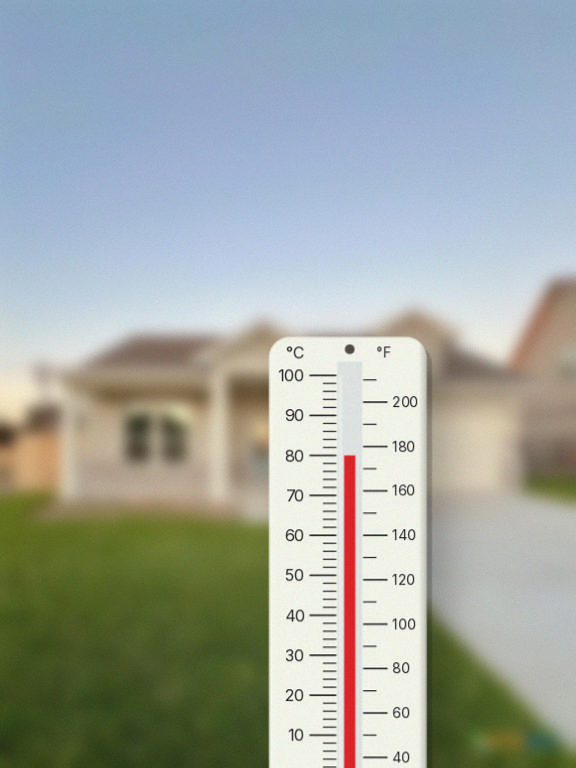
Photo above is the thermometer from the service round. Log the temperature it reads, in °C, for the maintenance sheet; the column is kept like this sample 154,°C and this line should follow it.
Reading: 80,°C
